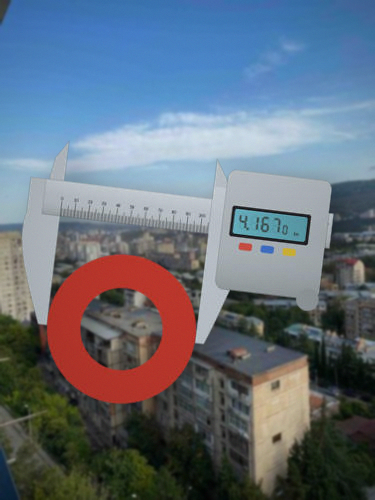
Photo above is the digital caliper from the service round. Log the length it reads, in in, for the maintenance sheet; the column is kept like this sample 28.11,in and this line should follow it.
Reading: 4.1670,in
